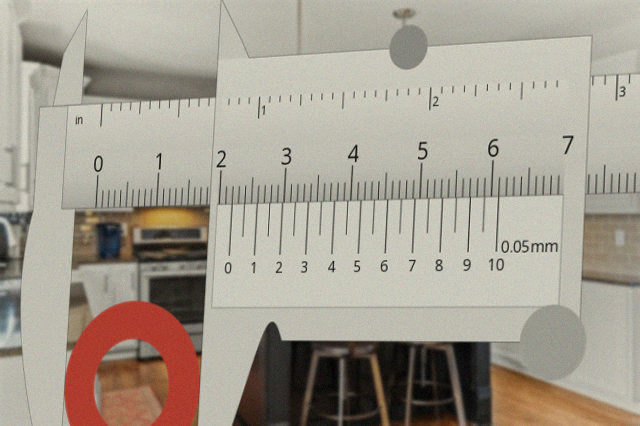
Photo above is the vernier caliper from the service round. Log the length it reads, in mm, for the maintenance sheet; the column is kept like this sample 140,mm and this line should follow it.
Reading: 22.0,mm
